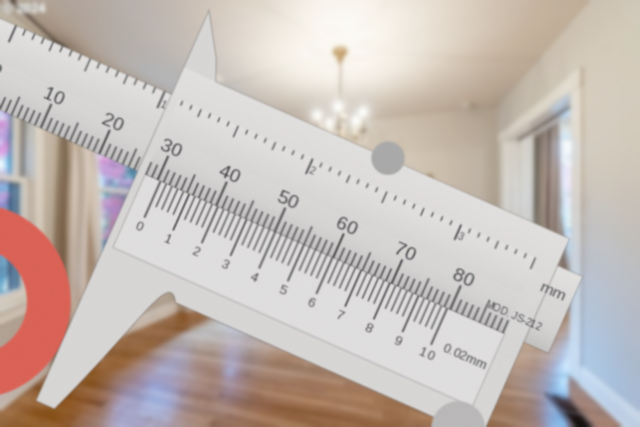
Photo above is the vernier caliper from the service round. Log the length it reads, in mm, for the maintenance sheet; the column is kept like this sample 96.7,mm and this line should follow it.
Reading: 30.5,mm
